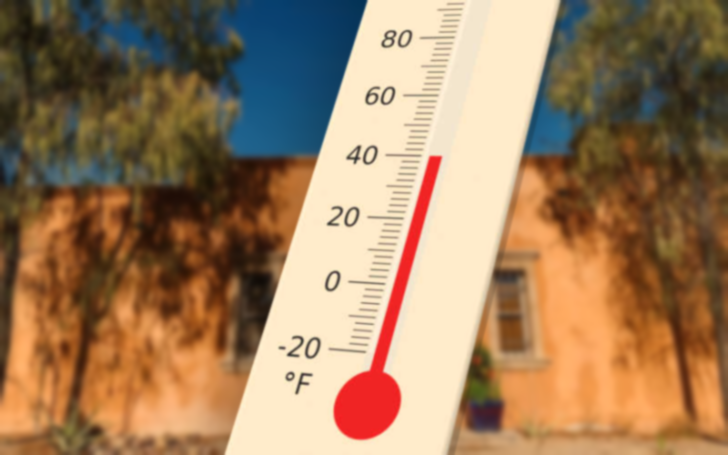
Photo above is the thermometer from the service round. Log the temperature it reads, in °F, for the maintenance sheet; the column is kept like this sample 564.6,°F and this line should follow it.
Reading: 40,°F
